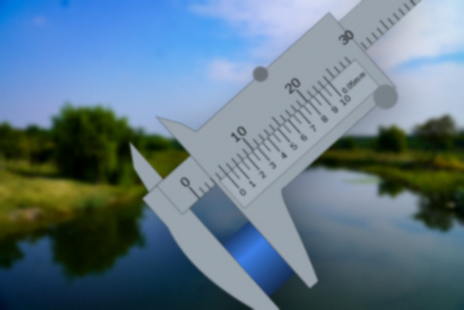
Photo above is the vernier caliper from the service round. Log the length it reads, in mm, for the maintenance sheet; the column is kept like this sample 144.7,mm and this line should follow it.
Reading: 5.0,mm
